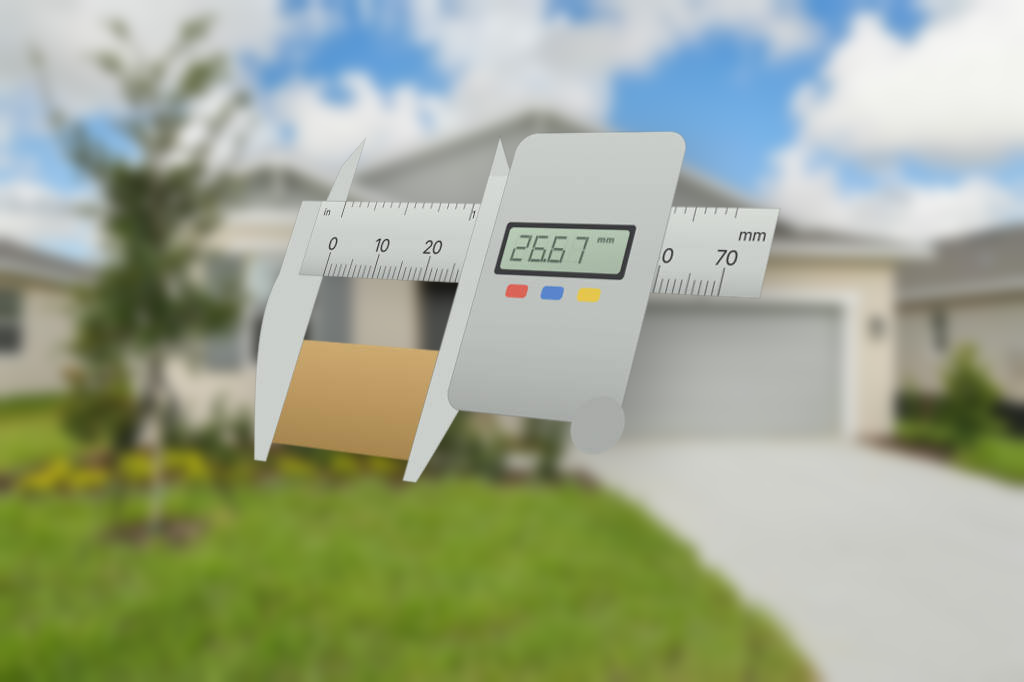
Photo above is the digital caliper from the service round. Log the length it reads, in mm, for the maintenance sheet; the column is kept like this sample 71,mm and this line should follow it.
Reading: 26.67,mm
